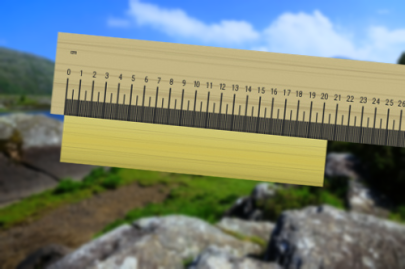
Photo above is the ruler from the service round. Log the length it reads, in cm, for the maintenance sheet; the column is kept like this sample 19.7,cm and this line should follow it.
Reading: 20.5,cm
